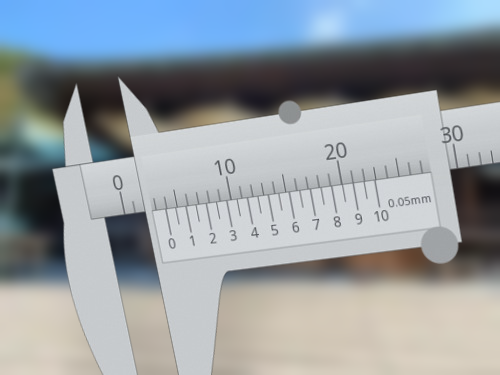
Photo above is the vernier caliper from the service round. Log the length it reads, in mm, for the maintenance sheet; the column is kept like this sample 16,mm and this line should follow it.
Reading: 3.9,mm
